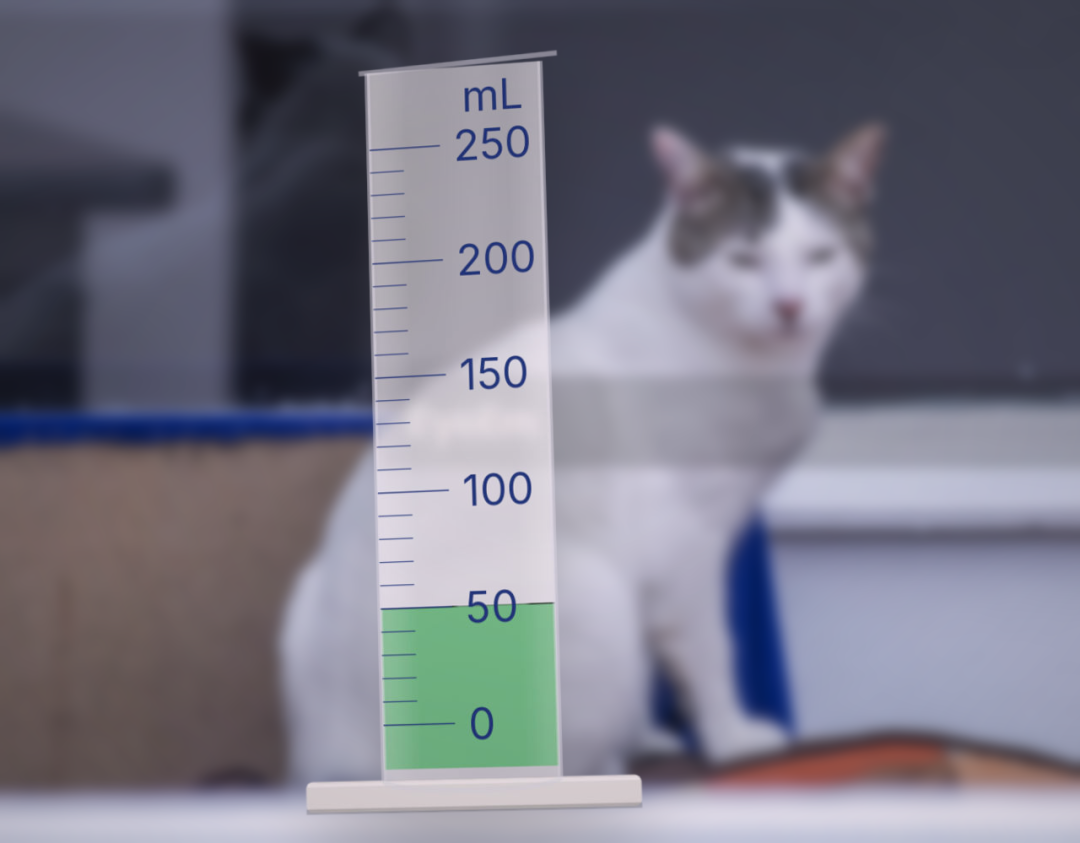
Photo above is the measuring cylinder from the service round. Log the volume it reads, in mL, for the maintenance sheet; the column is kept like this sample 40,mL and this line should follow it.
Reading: 50,mL
